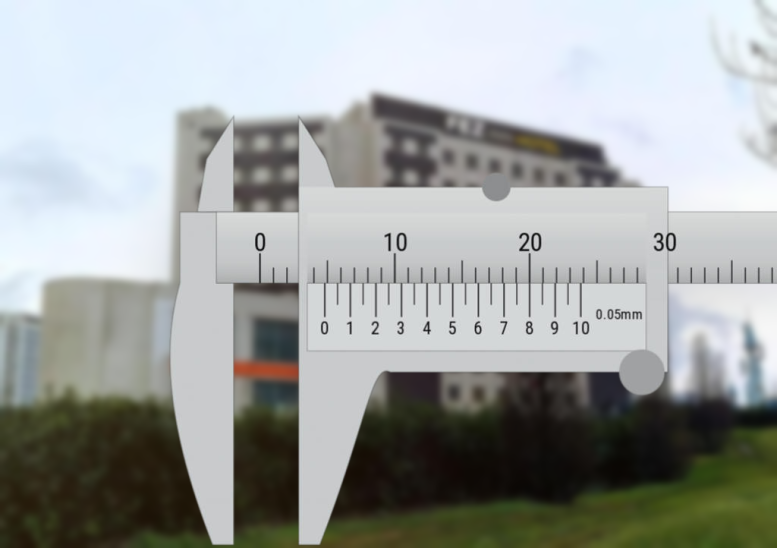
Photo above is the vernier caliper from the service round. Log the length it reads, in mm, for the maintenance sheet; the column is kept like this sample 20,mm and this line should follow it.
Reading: 4.8,mm
